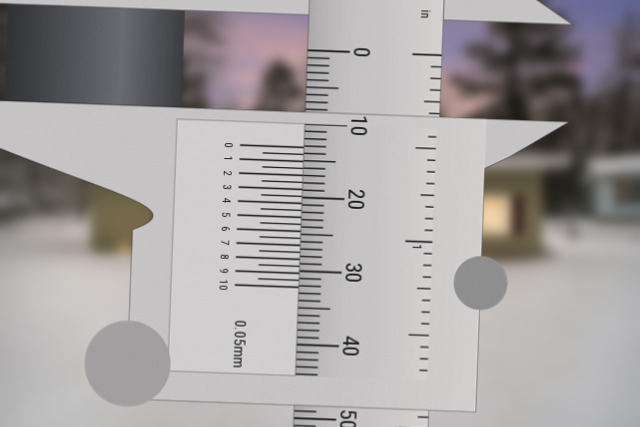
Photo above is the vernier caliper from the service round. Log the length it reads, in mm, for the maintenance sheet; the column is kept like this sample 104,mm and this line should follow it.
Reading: 13.2,mm
